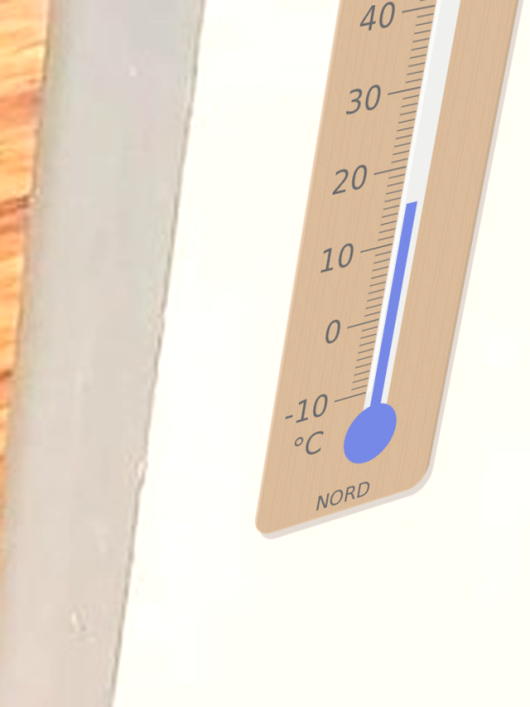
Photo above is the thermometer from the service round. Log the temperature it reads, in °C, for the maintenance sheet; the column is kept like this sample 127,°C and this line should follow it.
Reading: 15,°C
